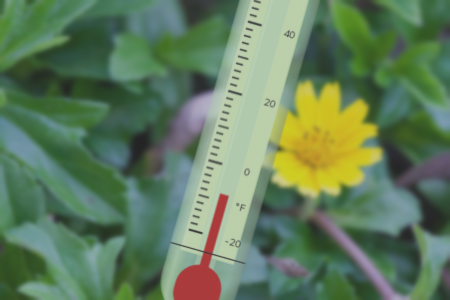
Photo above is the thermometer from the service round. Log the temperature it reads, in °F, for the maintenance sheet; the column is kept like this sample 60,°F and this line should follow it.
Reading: -8,°F
